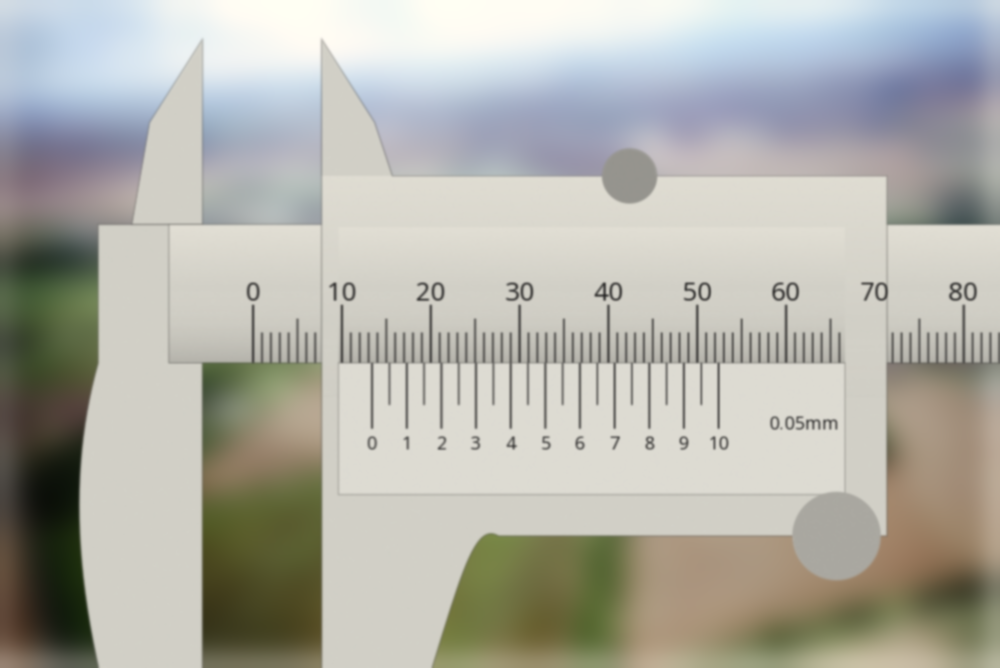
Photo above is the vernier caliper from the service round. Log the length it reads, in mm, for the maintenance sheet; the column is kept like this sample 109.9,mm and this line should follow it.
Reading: 13.4,mm
